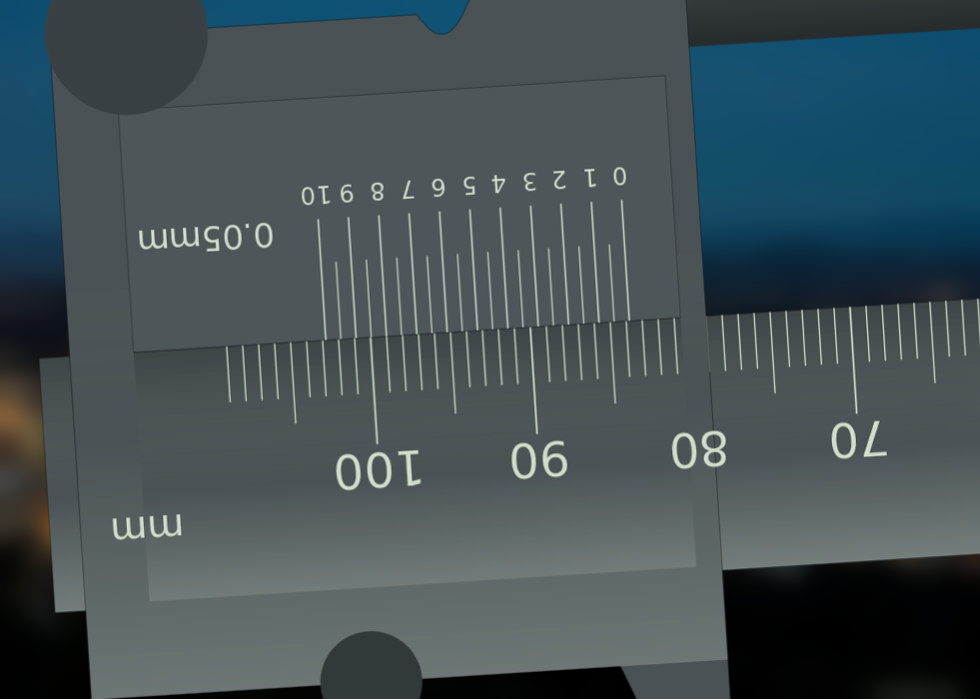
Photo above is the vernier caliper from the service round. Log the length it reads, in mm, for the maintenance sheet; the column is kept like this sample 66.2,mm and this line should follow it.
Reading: 83.8,mm
